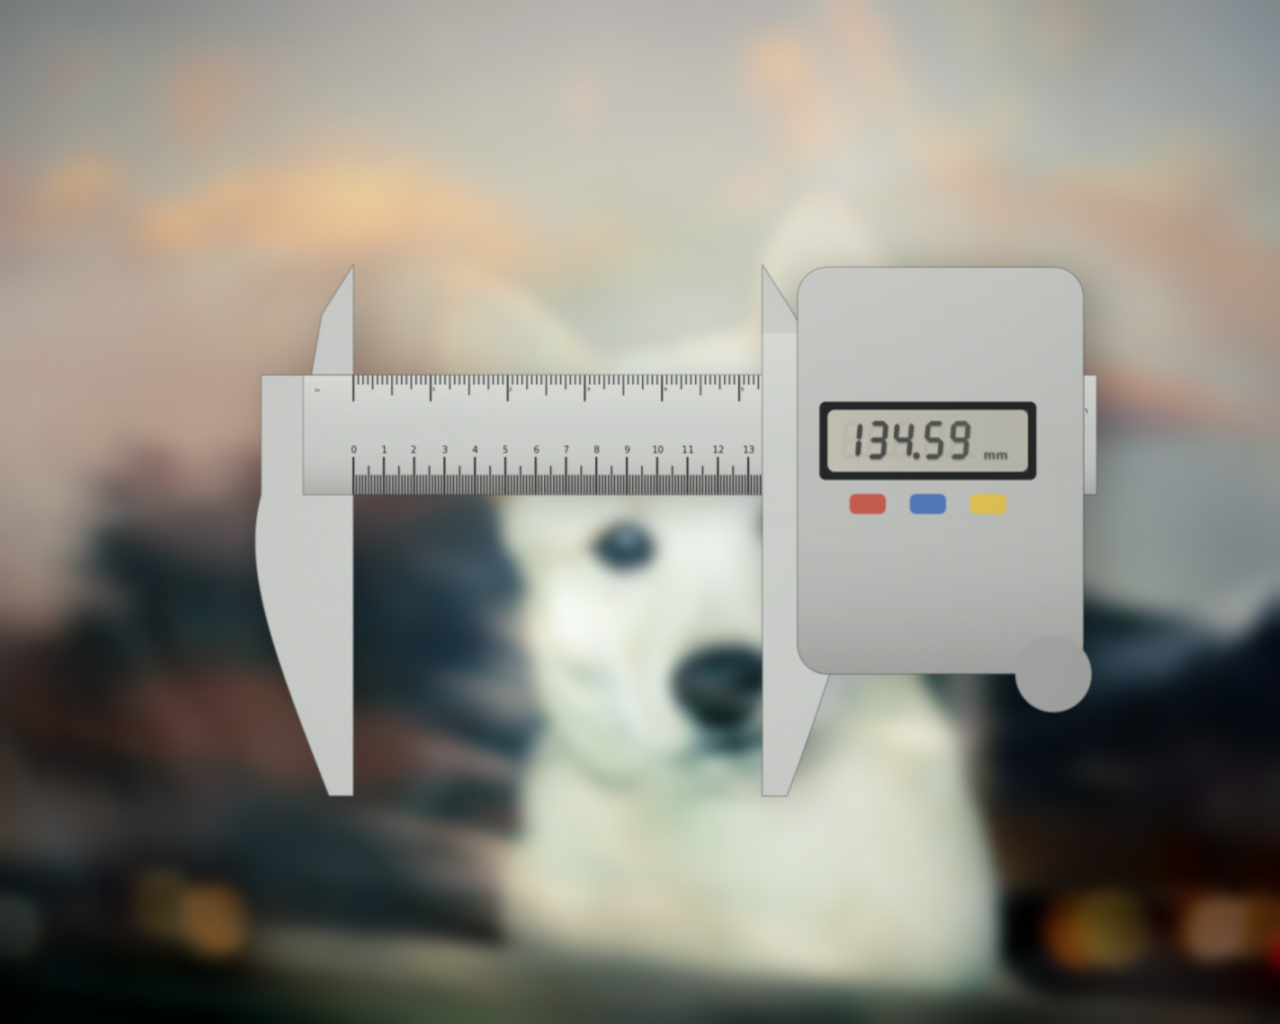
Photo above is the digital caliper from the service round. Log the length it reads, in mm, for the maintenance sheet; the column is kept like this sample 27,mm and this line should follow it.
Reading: 134.59,mm
